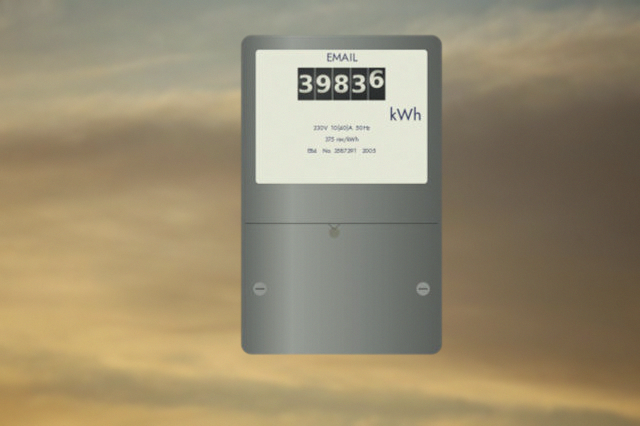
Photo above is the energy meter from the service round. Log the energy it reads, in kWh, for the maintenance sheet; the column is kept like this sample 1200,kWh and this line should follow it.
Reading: 39836,kWh
